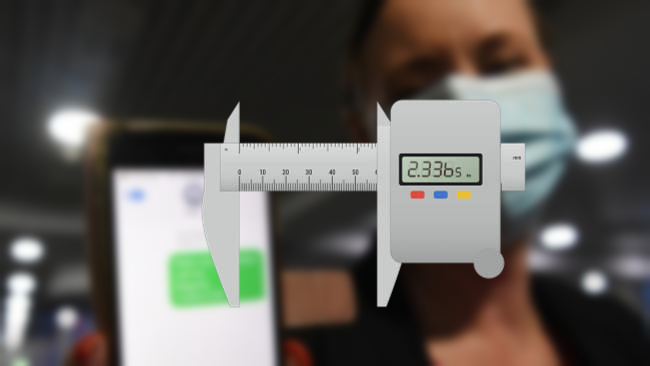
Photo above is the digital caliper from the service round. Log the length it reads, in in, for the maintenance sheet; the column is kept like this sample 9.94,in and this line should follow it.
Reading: 2.3365,in
